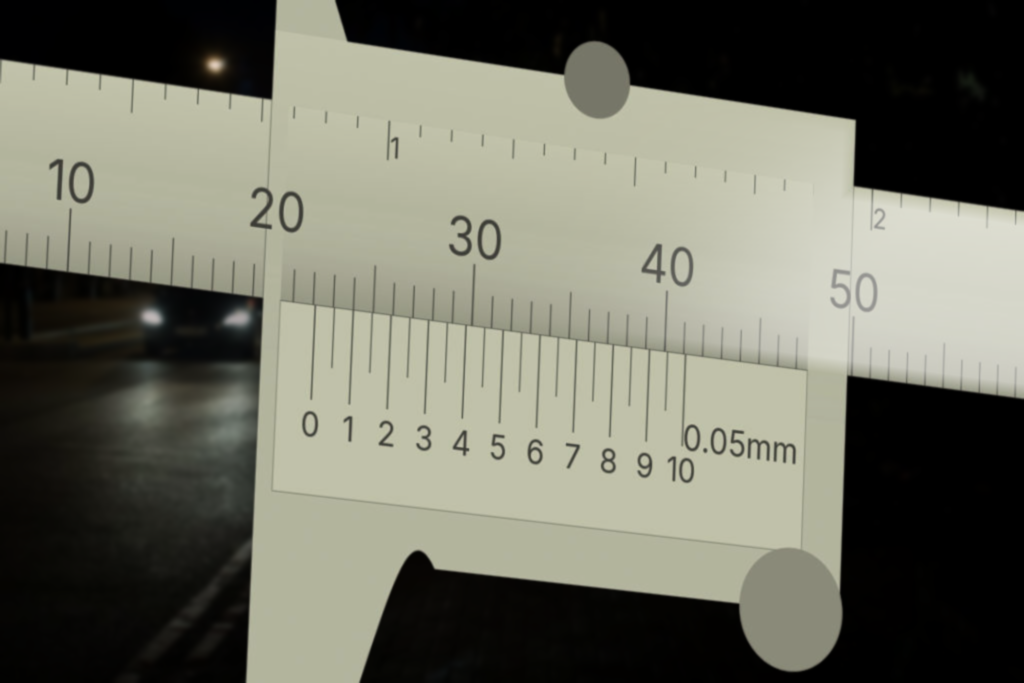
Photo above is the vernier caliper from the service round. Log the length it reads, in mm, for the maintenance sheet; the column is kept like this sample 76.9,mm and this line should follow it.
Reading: 22.1,mm
